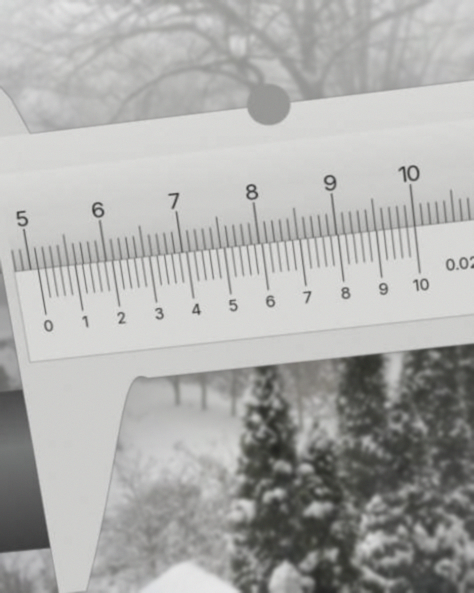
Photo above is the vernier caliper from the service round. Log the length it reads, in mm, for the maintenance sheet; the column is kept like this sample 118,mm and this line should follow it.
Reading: 51.0,mm
